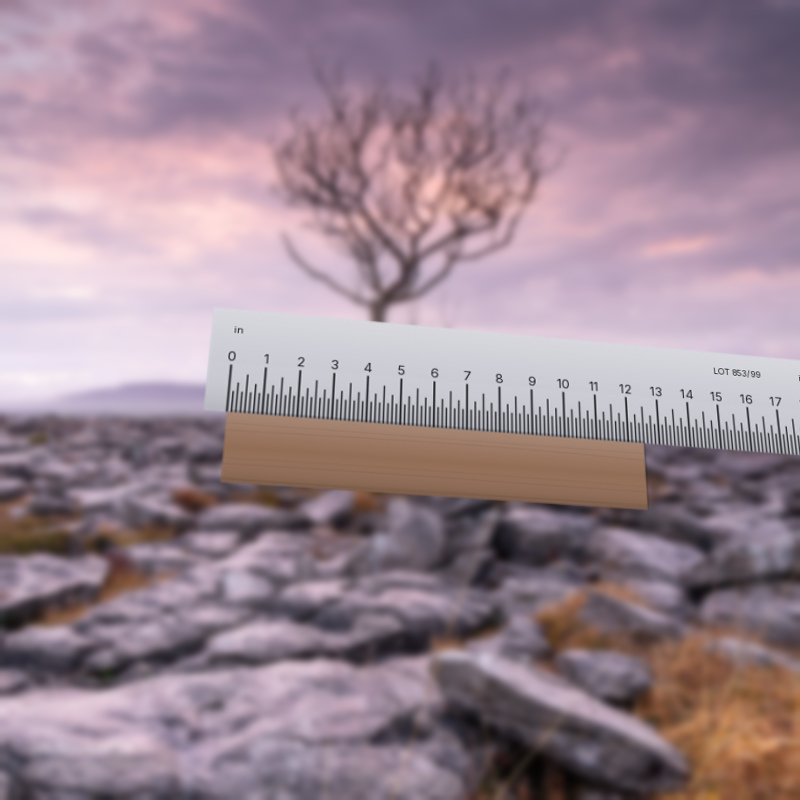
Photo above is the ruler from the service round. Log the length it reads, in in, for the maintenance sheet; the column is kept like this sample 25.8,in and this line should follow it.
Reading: 12.5,in
